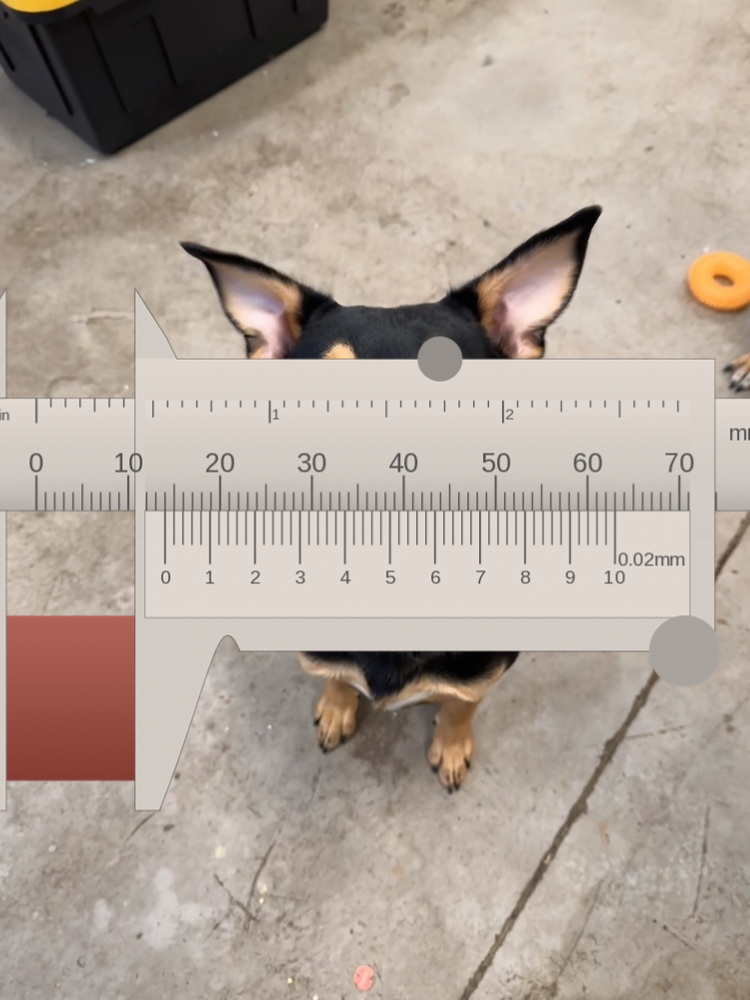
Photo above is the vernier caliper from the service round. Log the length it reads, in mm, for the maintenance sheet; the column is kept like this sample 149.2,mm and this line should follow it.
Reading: 14.0,mm
